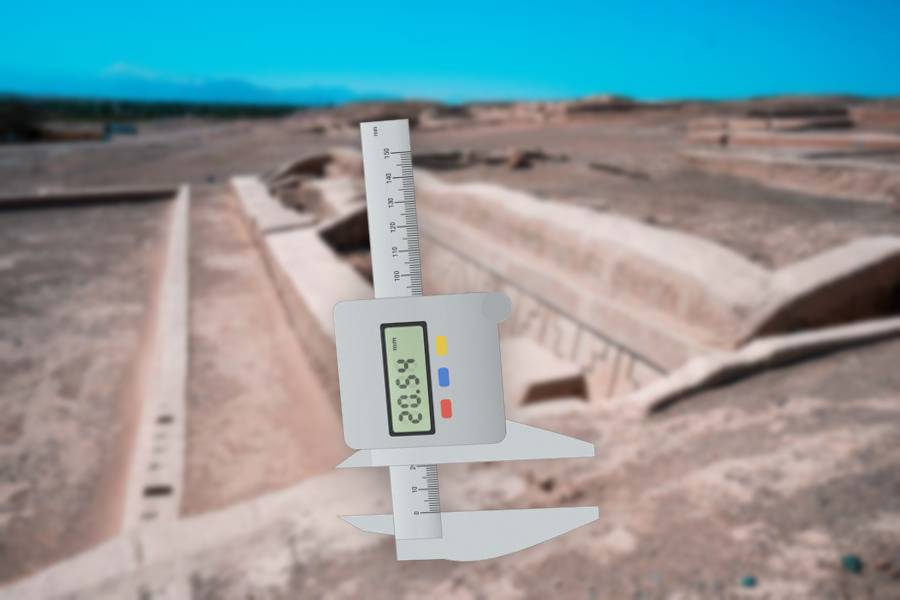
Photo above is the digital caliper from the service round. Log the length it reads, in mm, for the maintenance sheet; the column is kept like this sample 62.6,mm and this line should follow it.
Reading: 20.54,mm
